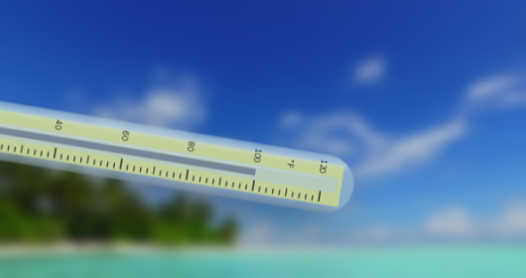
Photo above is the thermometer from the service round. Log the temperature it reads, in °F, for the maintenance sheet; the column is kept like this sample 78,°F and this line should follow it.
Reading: 100,°F
